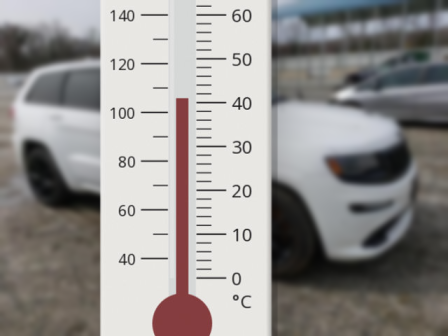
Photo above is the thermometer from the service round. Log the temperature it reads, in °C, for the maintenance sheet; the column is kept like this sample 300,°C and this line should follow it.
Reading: 41,°C
